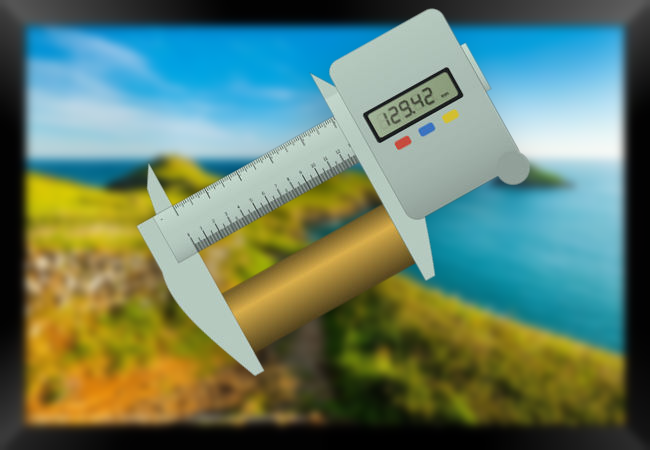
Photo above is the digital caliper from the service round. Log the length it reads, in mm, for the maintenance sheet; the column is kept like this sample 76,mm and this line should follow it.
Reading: 129.42,mm
